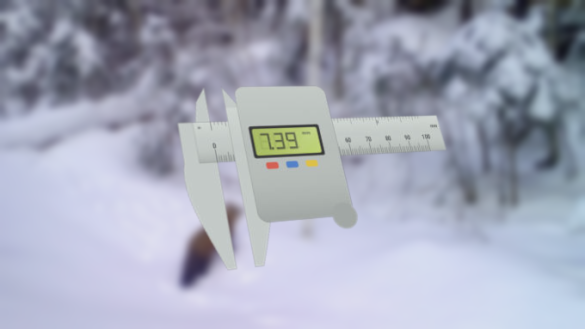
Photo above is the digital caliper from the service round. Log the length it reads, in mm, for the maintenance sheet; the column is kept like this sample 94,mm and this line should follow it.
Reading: 7.39,mm
